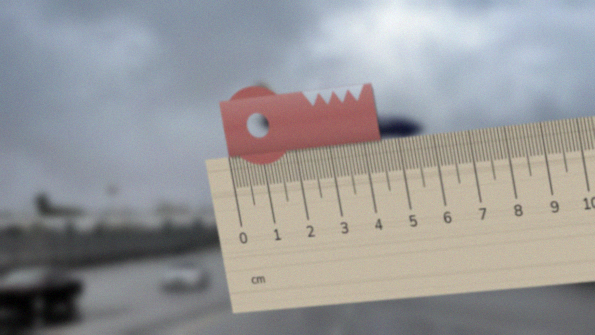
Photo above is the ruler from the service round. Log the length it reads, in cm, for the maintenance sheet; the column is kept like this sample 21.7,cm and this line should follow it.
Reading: 4.5,cm
